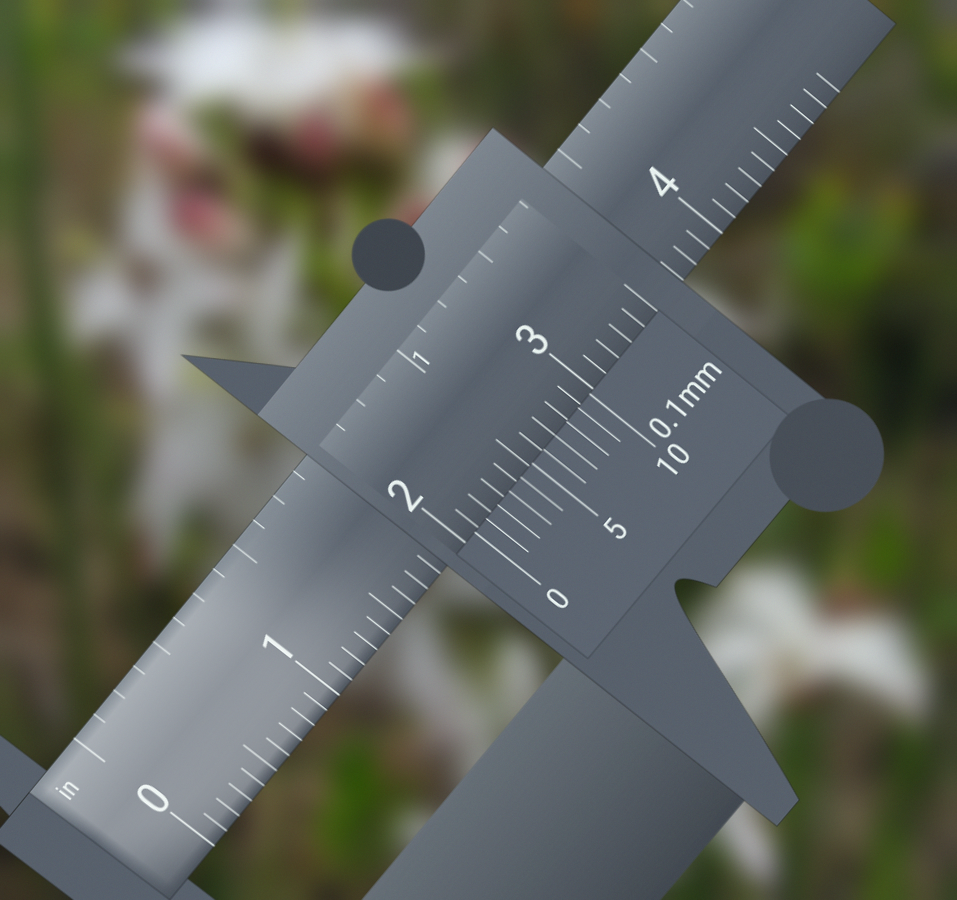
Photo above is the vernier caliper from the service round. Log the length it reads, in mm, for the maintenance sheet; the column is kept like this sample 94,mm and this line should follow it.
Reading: 20.7,mm
